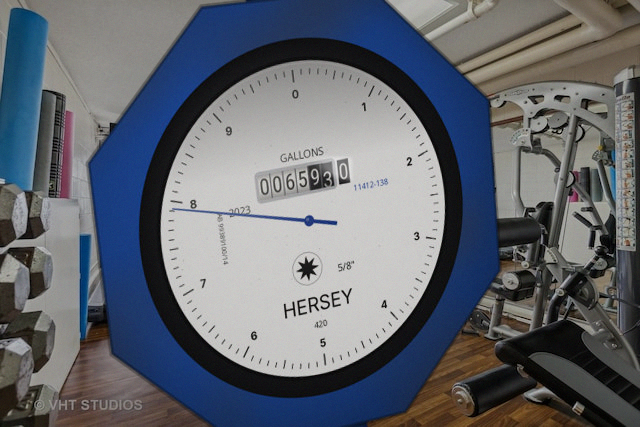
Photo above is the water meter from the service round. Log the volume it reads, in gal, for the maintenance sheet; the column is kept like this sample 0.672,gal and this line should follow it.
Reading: 65927.9,gal
